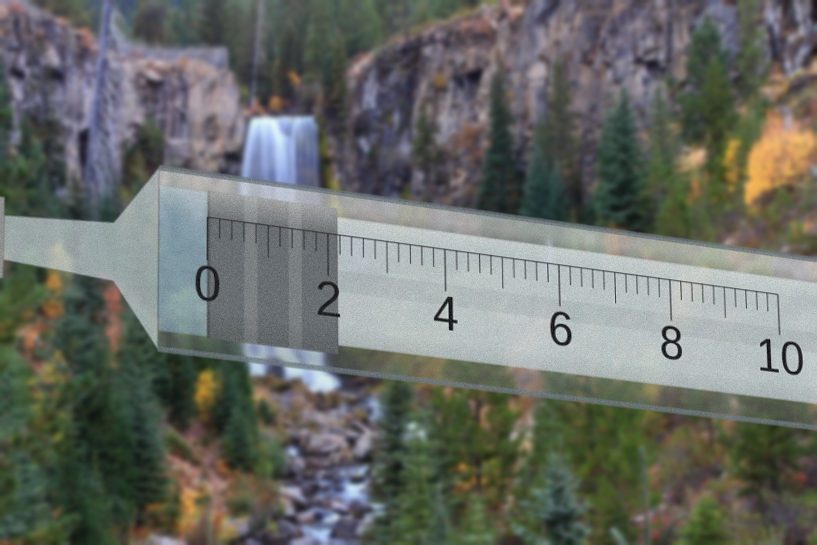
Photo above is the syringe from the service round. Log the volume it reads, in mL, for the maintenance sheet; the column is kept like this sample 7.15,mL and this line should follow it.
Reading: 0,mL
